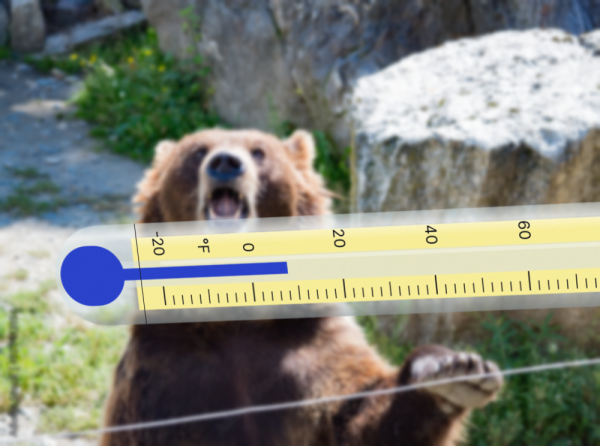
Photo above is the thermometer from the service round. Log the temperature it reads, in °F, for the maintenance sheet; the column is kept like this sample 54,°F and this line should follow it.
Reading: 8,°F
